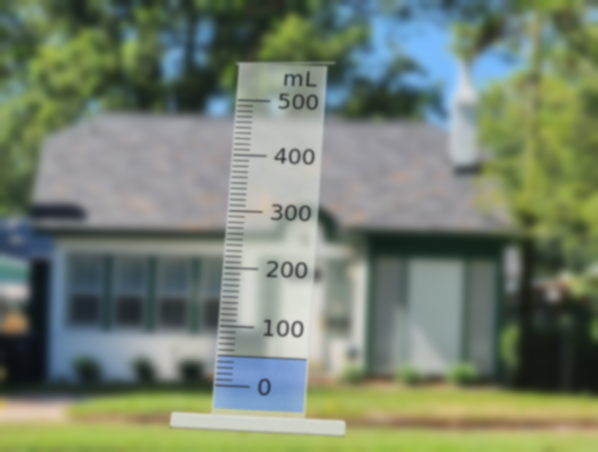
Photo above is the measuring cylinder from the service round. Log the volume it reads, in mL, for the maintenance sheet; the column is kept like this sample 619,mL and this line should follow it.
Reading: 50,mL
